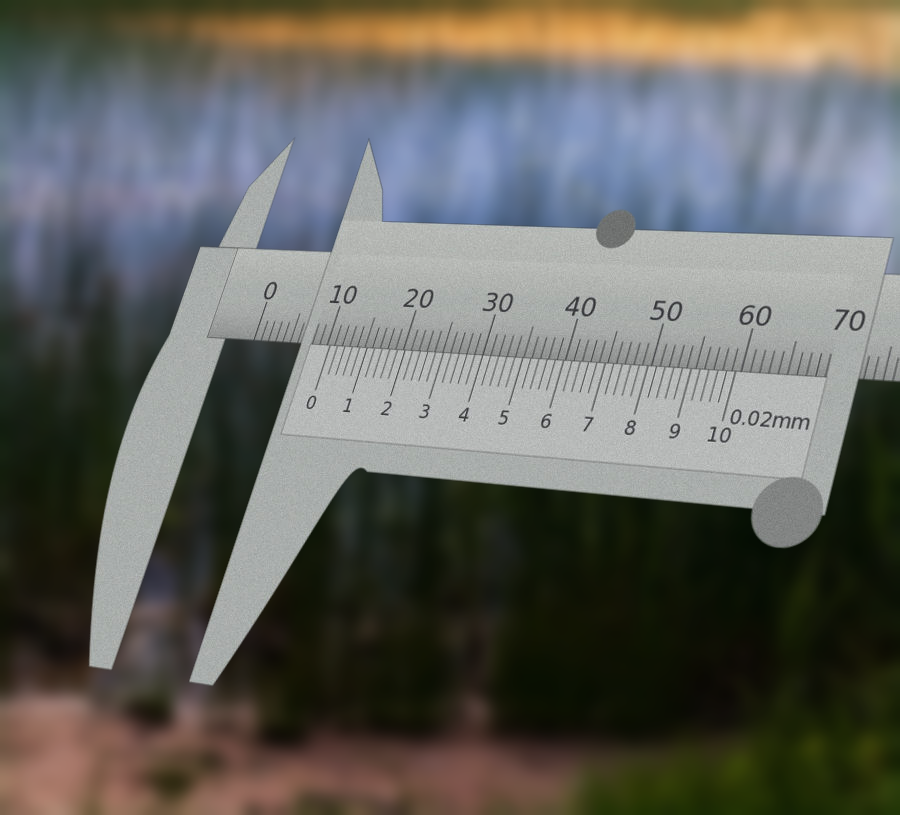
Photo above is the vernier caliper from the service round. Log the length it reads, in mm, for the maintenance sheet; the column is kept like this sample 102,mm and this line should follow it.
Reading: 10.4,mm
